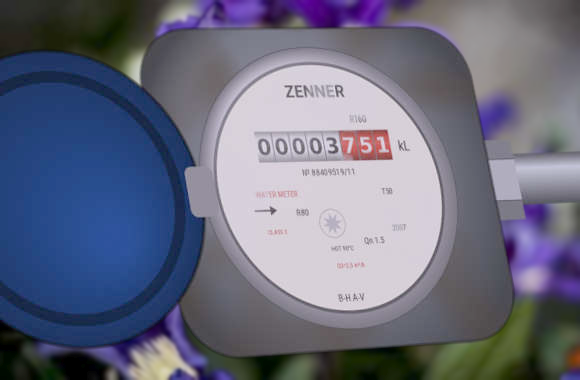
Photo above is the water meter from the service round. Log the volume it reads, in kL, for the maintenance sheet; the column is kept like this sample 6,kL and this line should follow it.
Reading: 3.751,kL
